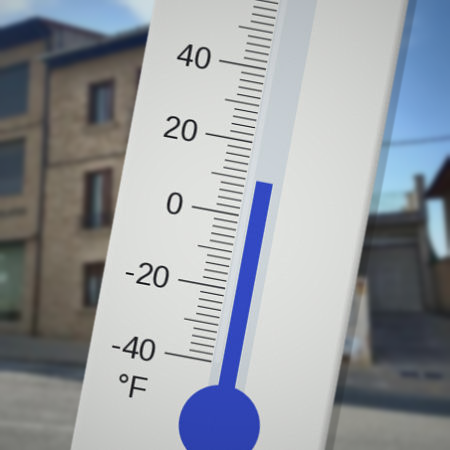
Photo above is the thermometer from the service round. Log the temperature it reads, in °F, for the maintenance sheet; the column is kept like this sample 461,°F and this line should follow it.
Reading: 10,°F
